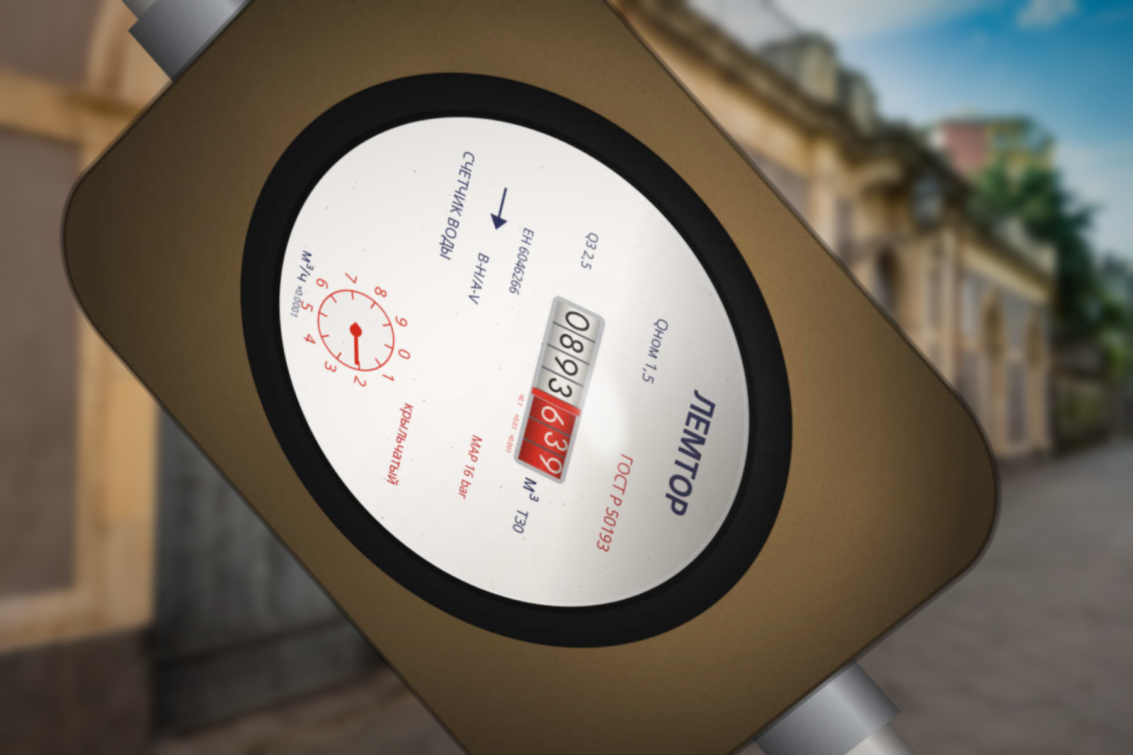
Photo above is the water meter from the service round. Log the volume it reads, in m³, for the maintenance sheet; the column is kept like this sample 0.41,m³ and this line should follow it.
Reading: 893.6392,m³
